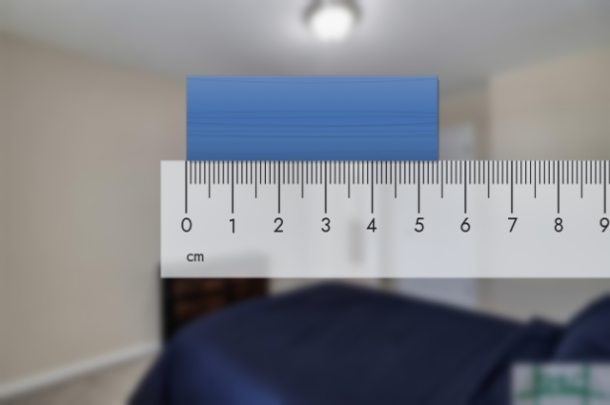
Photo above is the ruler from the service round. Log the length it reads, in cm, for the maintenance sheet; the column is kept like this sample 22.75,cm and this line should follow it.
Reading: 5.4,cm
